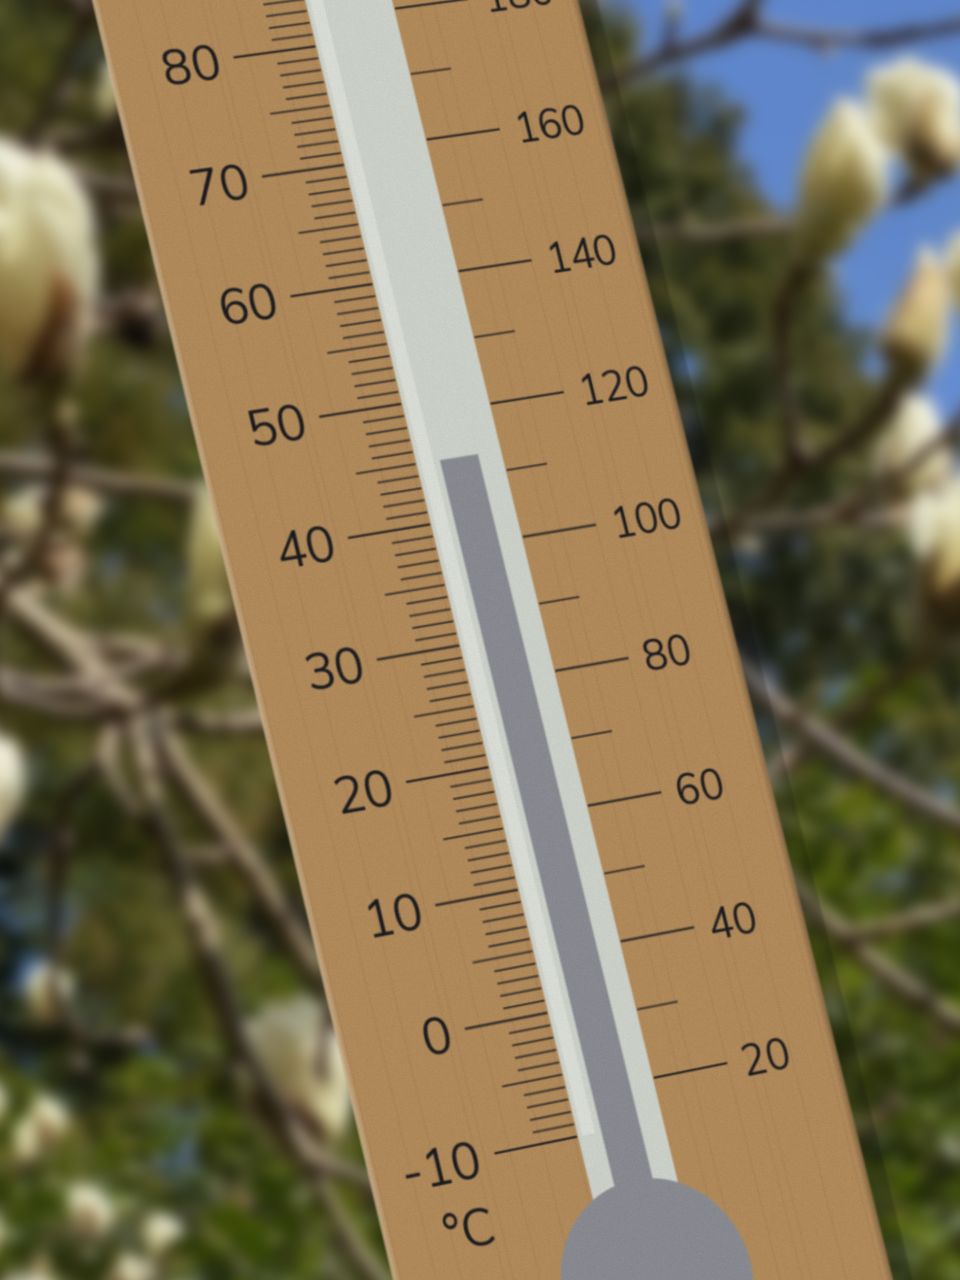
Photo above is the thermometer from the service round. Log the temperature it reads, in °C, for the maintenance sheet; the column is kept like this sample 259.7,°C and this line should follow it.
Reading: 45,°C
